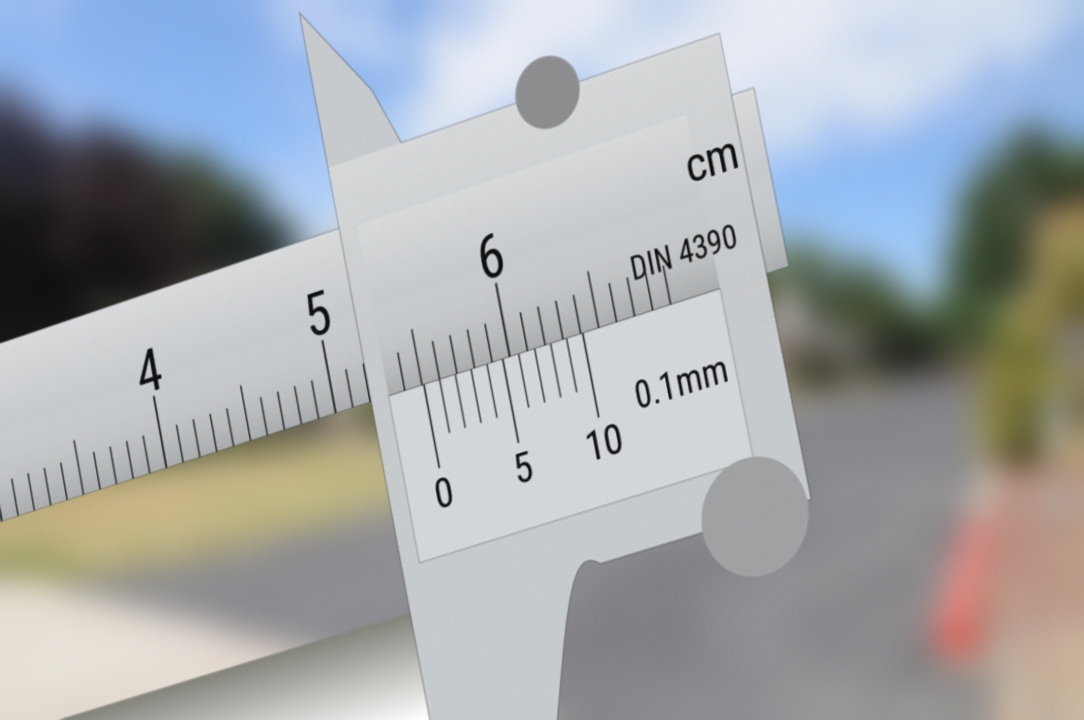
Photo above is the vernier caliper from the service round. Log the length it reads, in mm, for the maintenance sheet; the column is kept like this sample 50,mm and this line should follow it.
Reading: 55.1,mm
